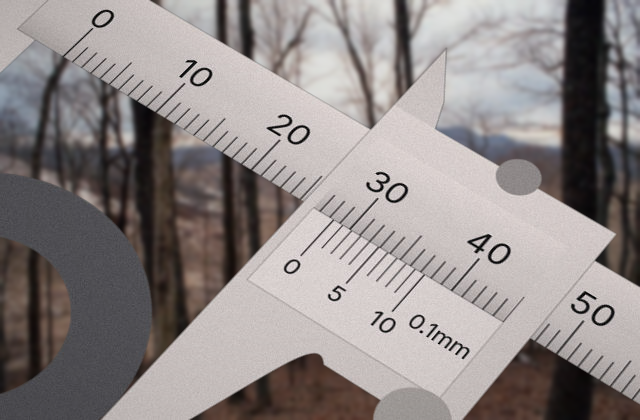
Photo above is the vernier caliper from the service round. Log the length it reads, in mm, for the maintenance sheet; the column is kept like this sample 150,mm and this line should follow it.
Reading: 28.4,mm
